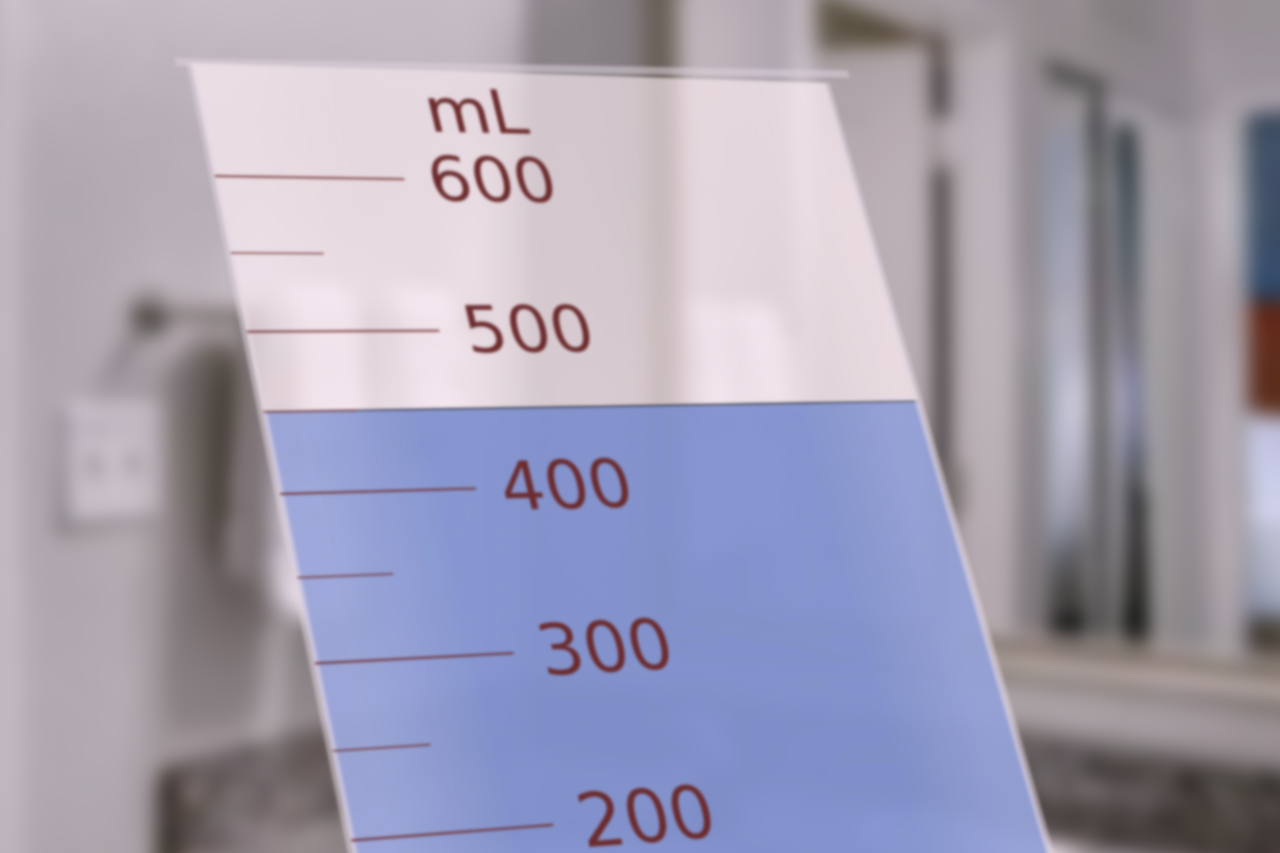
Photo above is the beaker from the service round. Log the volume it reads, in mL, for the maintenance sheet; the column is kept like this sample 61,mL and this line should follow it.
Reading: 450,mL
